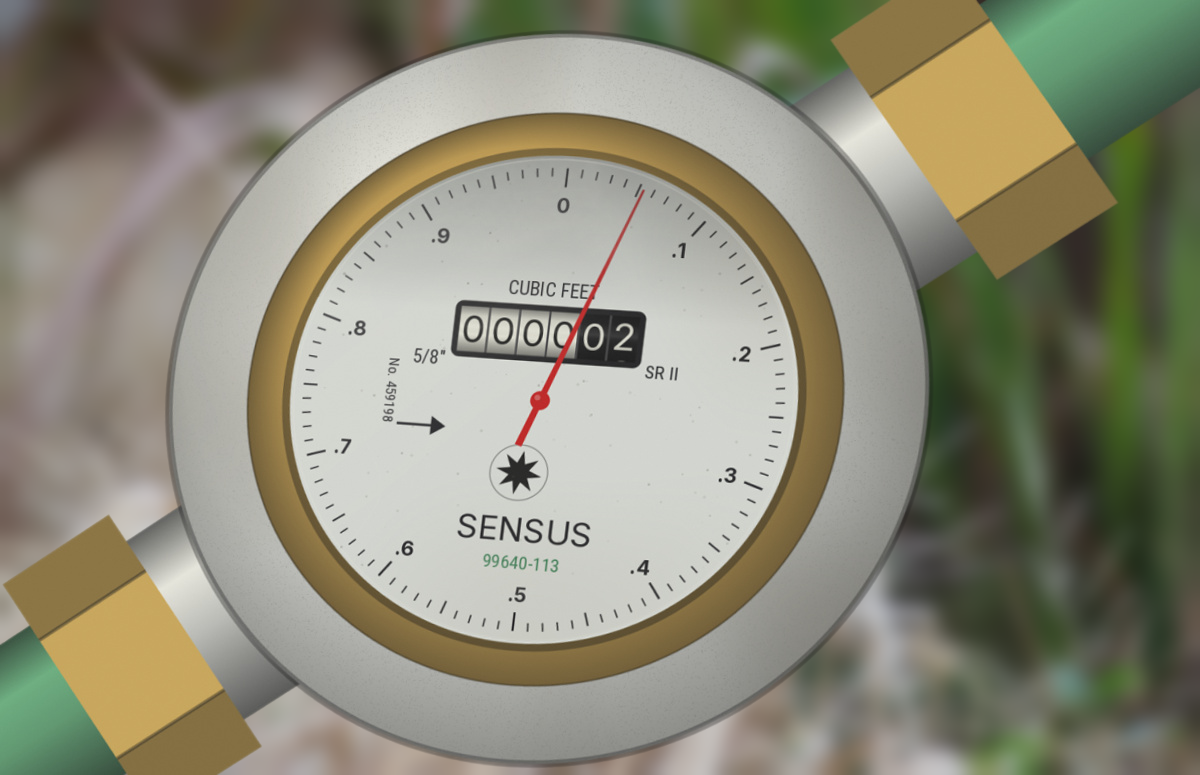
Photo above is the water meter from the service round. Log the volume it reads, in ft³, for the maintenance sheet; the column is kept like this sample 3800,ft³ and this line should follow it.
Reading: 2.05,ft³
